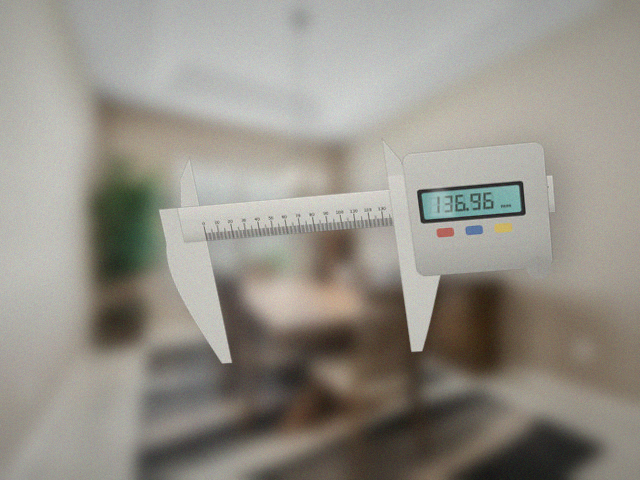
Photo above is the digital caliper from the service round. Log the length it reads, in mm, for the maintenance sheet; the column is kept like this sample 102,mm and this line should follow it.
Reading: 136.96,mm
